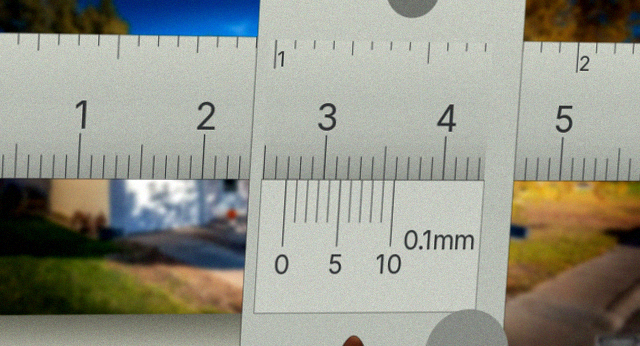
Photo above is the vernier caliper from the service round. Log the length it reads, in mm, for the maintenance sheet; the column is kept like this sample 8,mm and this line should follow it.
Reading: 26.9,mm
